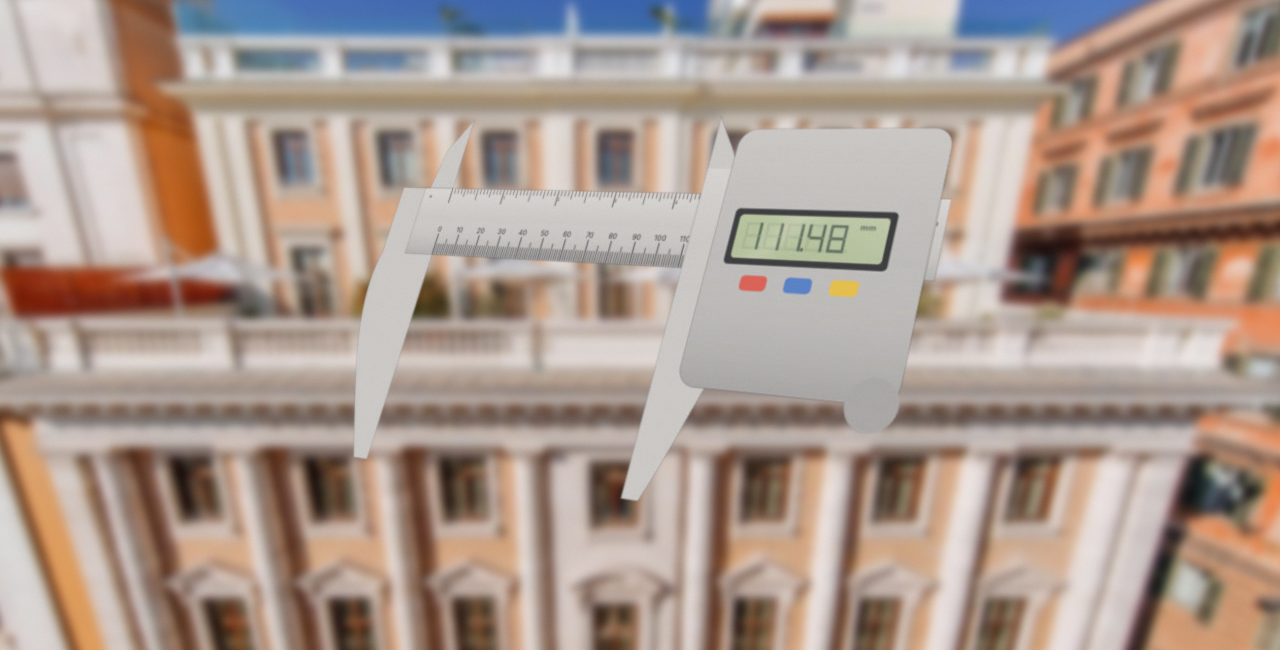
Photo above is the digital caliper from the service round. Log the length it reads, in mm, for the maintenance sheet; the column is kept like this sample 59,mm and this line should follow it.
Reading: 111.48,mm
